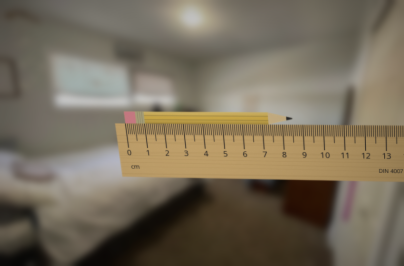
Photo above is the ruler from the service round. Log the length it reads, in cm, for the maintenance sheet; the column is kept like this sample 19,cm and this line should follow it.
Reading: 8.5,cm
